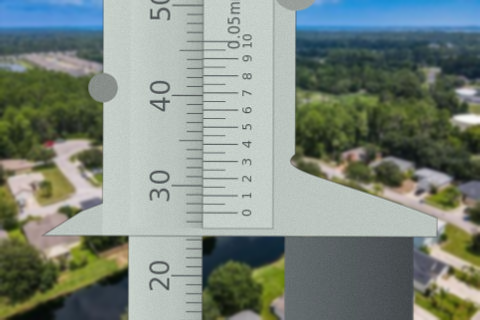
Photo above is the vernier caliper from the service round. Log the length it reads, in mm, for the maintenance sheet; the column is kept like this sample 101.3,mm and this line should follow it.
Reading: 27.0,mm
